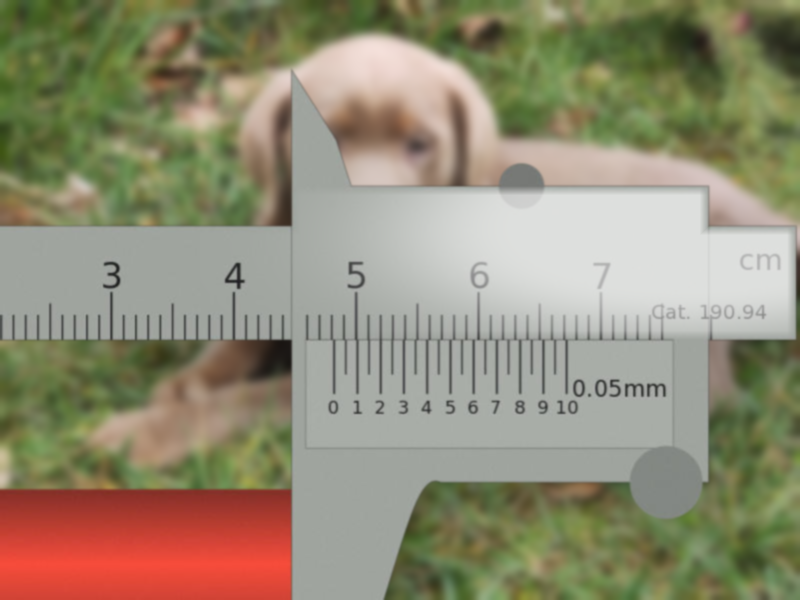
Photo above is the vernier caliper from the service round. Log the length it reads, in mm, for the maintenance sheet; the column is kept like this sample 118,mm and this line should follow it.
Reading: 48.2,mm
